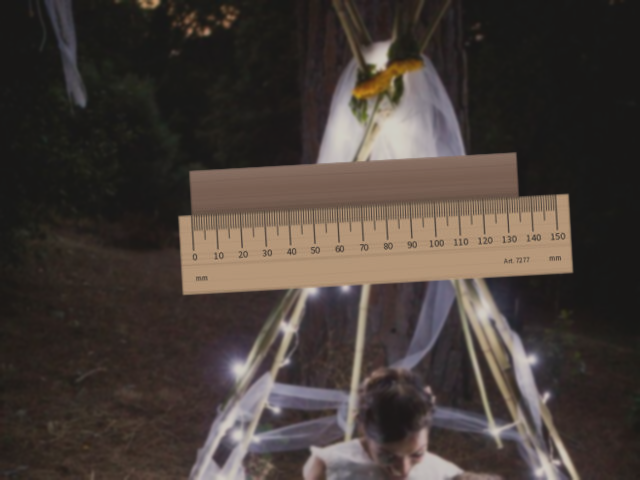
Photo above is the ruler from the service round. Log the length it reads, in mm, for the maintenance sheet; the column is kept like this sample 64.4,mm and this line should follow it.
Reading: 135,mm
